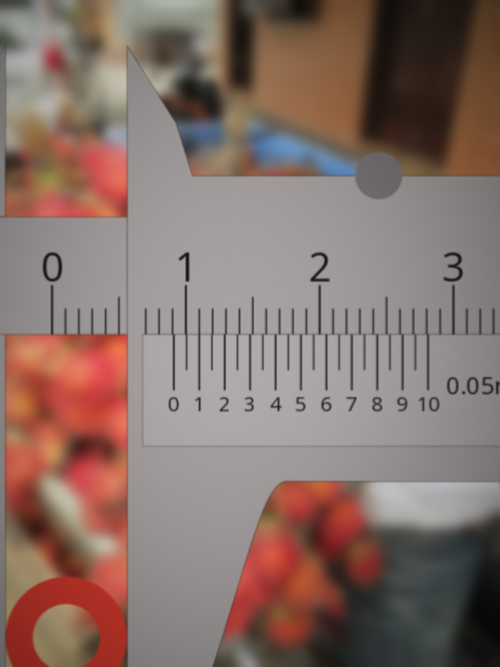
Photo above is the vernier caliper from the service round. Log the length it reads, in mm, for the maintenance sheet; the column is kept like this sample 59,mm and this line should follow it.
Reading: 9.1,mm
